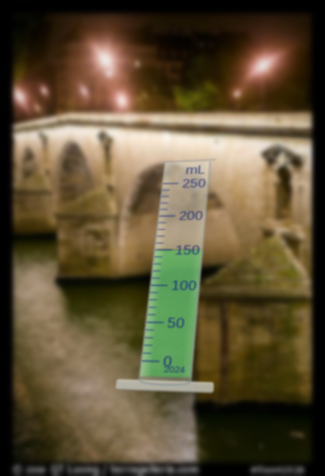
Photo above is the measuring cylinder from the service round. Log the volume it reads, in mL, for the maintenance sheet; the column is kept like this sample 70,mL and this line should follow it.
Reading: 150,mL
